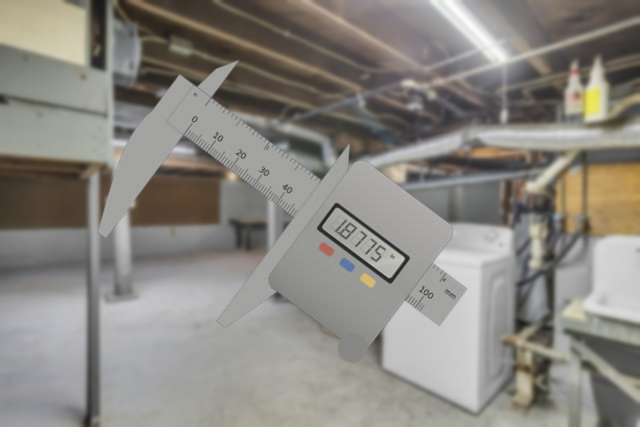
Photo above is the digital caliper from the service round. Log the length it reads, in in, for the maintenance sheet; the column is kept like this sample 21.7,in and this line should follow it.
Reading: 1.8775,in
